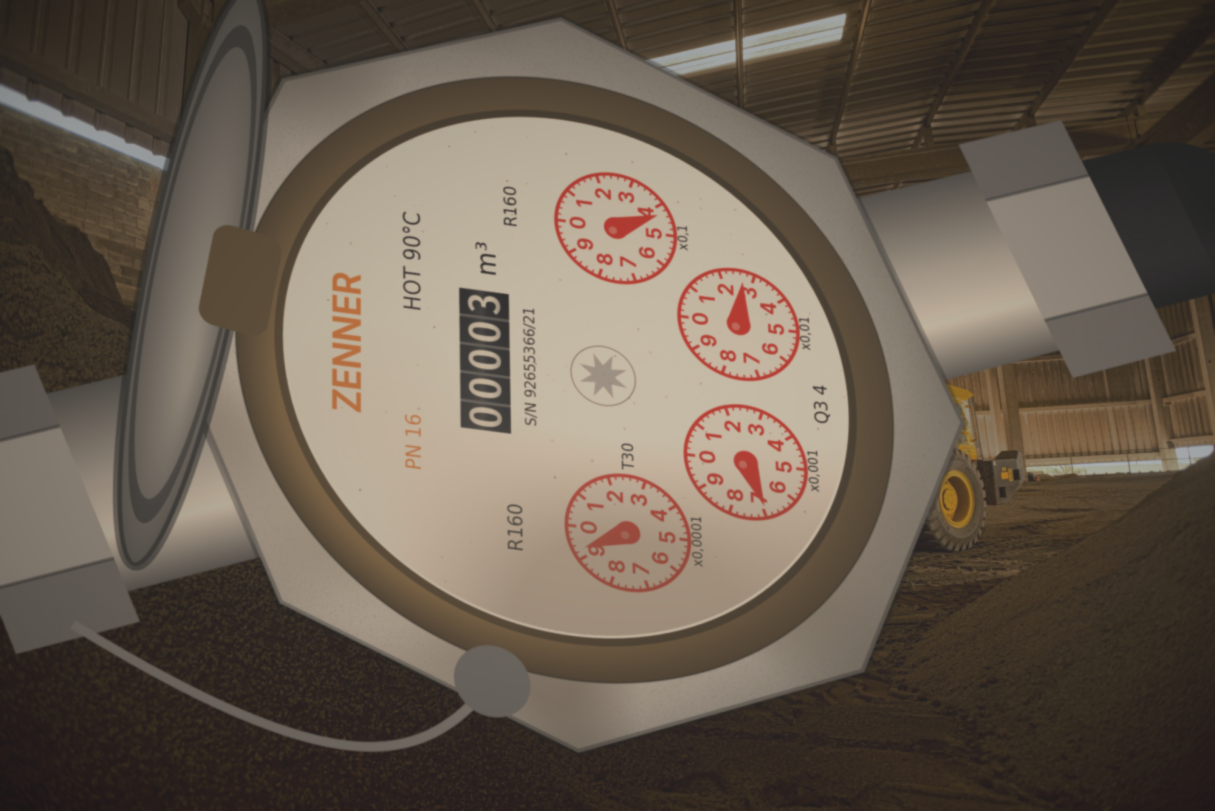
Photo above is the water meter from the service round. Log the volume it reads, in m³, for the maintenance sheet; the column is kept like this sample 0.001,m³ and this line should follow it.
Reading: 3.4269,m³
